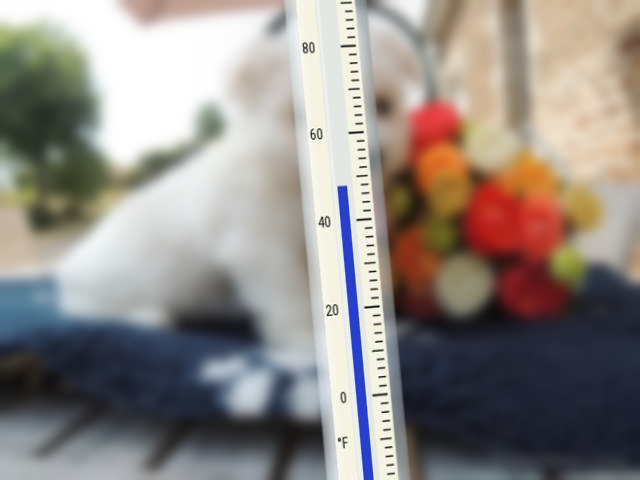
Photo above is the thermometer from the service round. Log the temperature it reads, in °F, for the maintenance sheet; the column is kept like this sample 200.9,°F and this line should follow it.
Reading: 48,°F
